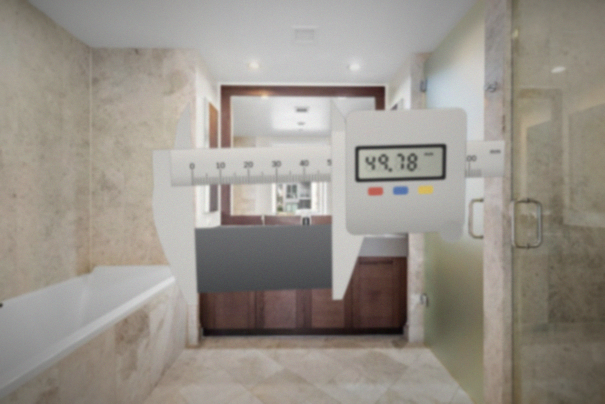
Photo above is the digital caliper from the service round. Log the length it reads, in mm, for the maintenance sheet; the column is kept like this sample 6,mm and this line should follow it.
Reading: 49.78,mm
